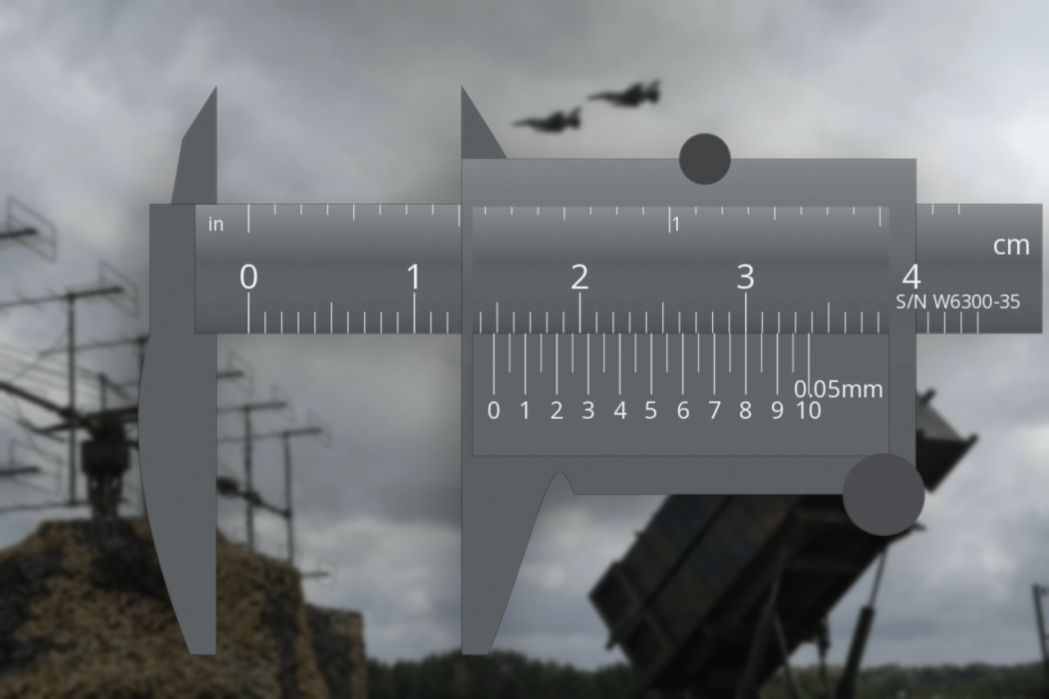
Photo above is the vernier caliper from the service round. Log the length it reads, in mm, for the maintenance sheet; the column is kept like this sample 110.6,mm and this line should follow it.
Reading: 14.8,mm
